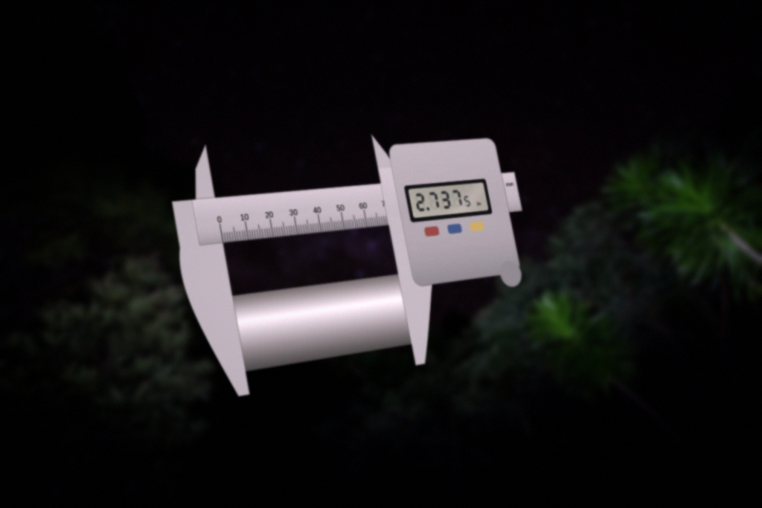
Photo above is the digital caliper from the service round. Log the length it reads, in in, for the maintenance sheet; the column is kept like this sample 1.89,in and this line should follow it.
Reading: 2.7375,in
